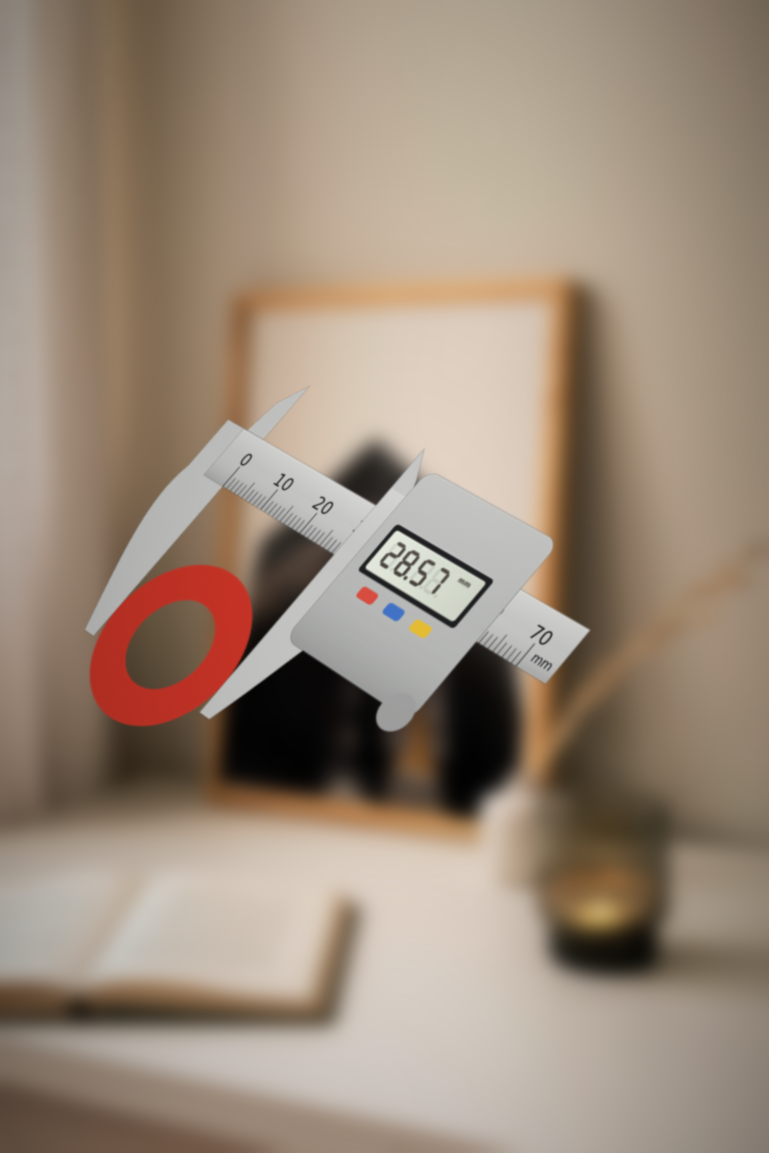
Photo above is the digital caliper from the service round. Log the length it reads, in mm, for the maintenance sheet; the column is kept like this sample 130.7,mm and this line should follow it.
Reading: 28.57,mm
